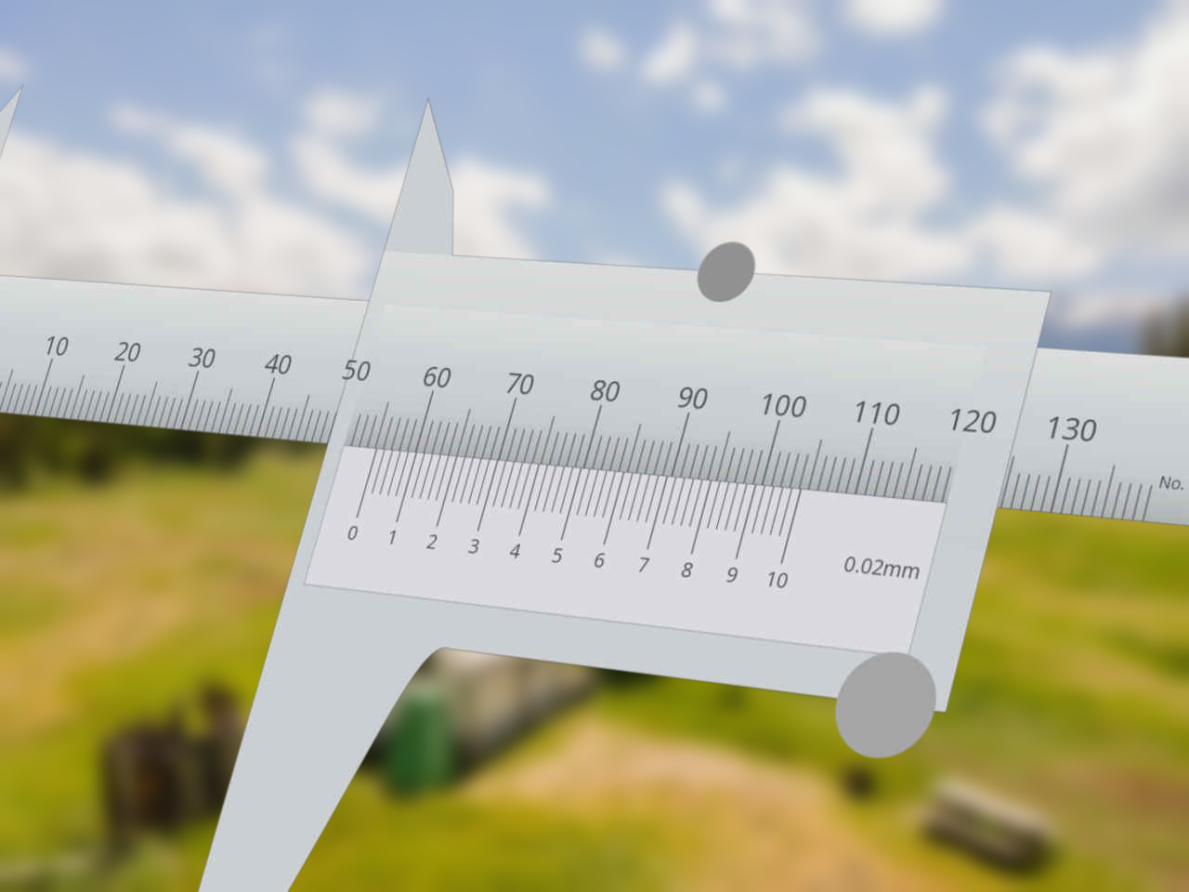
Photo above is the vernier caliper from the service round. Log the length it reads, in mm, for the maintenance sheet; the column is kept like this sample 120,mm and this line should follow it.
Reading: 55.2,mm
